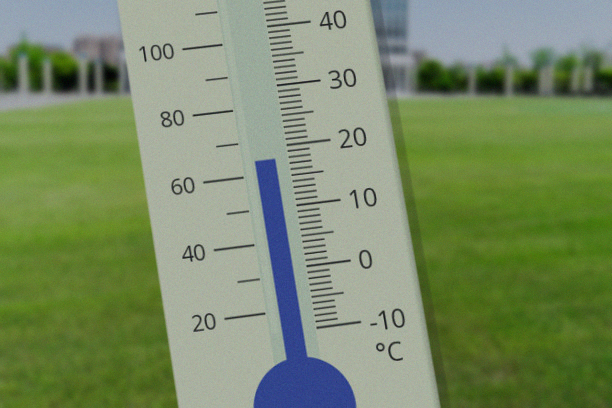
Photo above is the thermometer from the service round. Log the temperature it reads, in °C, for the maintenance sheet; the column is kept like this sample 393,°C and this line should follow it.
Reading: 18,°C
